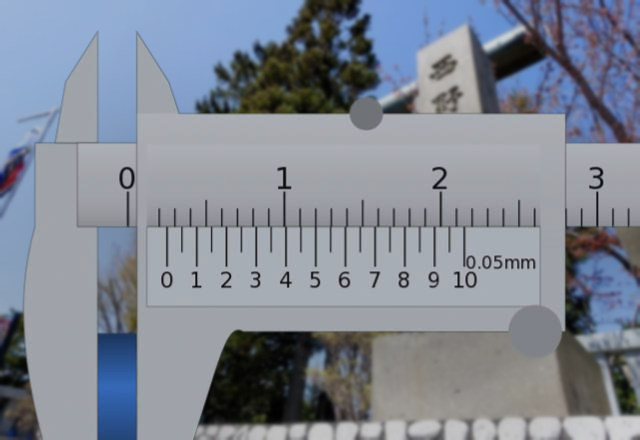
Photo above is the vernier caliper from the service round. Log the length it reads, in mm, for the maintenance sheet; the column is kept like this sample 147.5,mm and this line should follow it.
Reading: 2.5,mm
